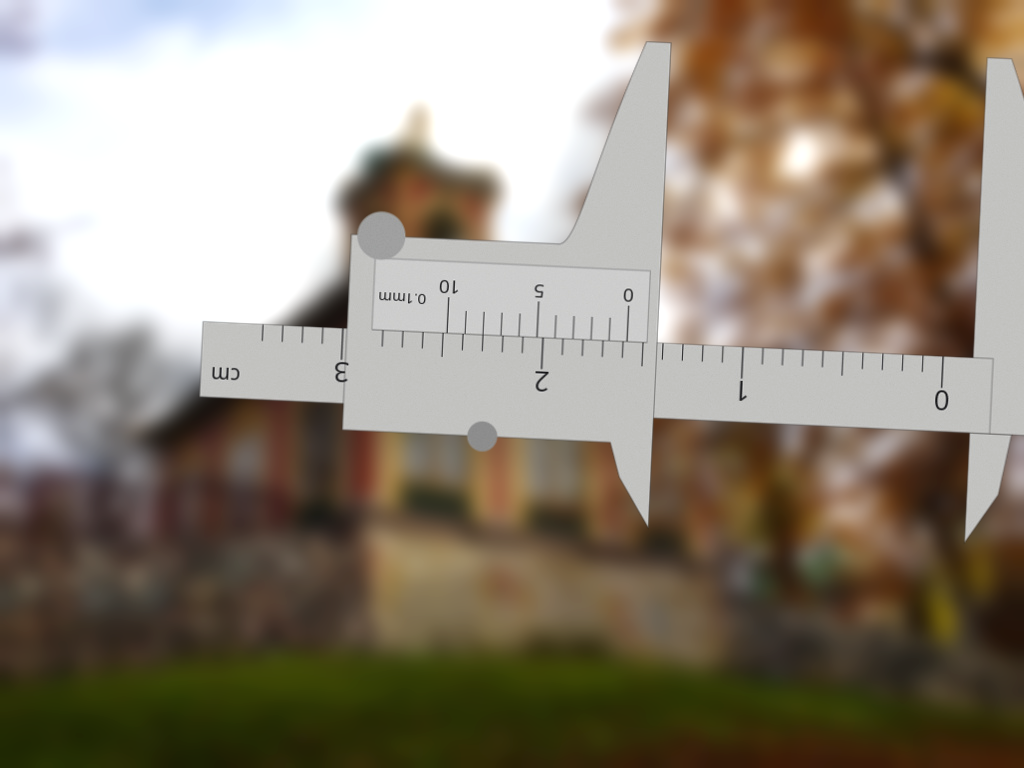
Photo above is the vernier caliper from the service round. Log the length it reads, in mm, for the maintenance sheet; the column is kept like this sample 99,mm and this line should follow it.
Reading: 15.8,mm
